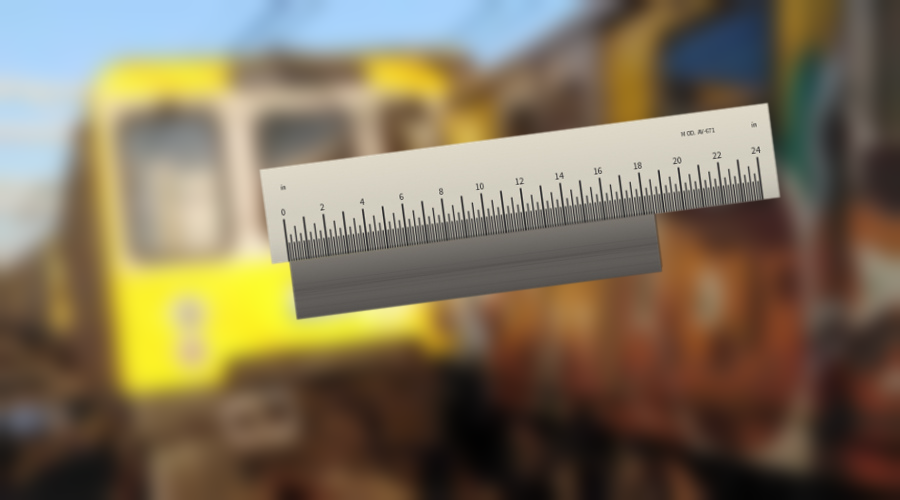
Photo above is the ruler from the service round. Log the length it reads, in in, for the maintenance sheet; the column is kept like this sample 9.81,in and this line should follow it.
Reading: 18.5,in
